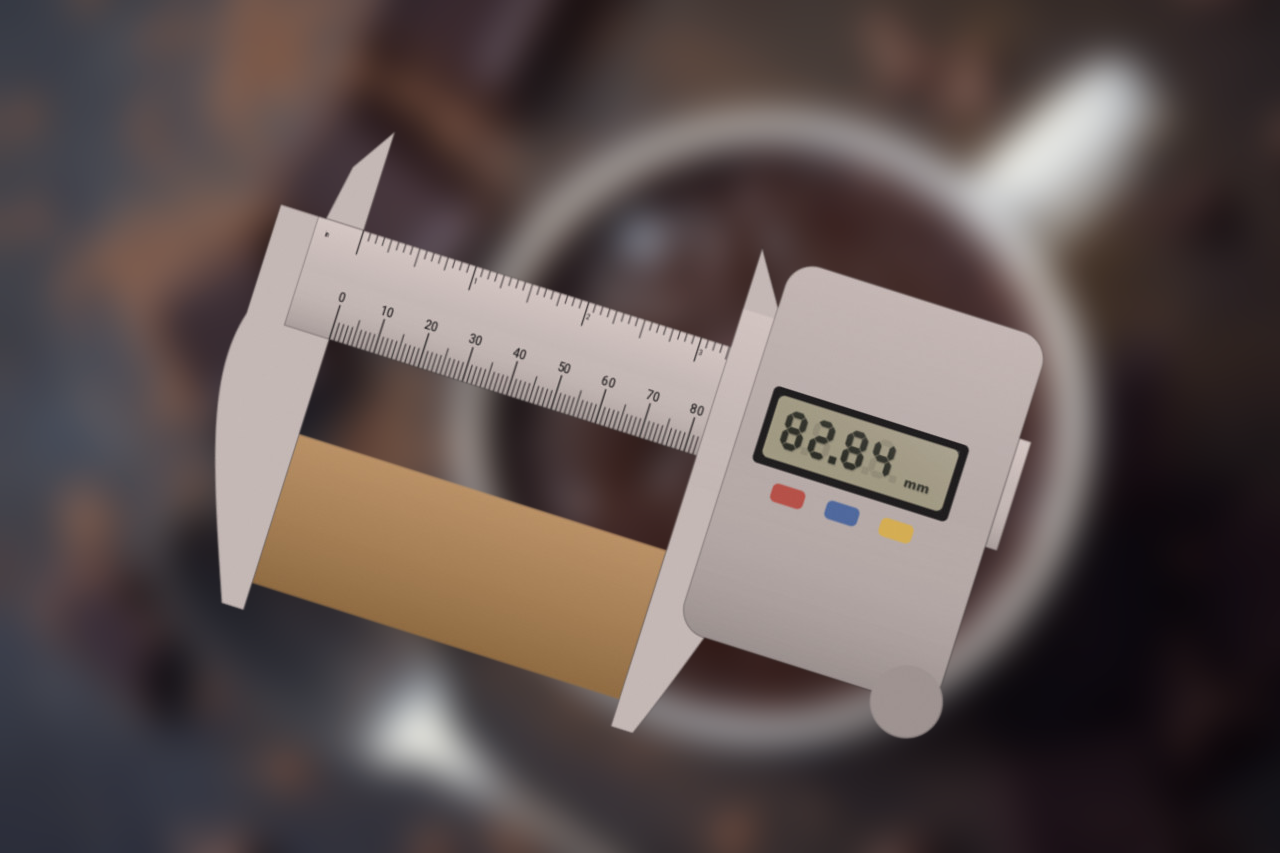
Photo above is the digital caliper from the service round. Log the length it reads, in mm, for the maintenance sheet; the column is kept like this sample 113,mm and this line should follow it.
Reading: 82.84,mm
